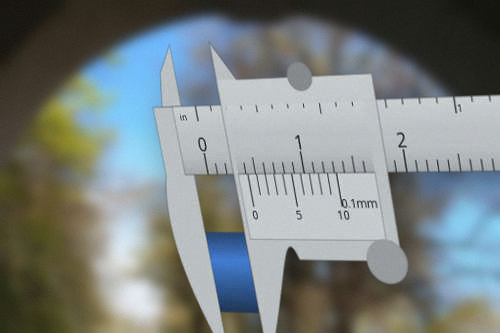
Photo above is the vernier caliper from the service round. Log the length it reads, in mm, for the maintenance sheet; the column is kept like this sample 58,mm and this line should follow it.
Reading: 4.2,mm
